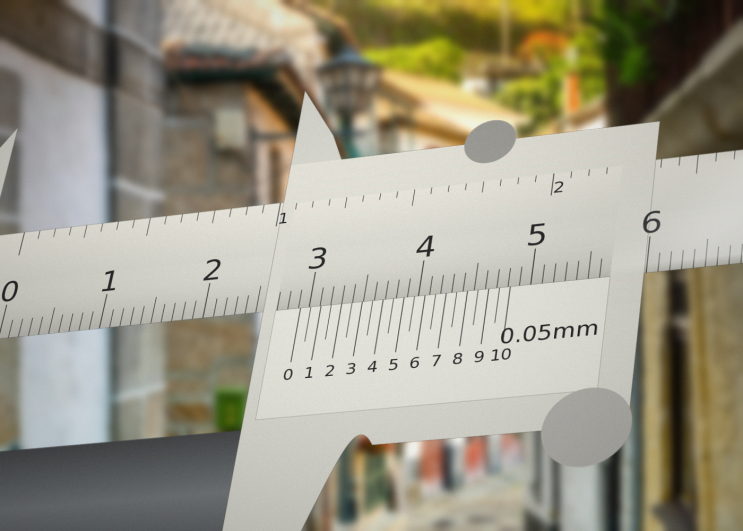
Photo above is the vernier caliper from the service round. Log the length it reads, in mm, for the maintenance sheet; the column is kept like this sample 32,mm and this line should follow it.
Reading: 29.2,mm
